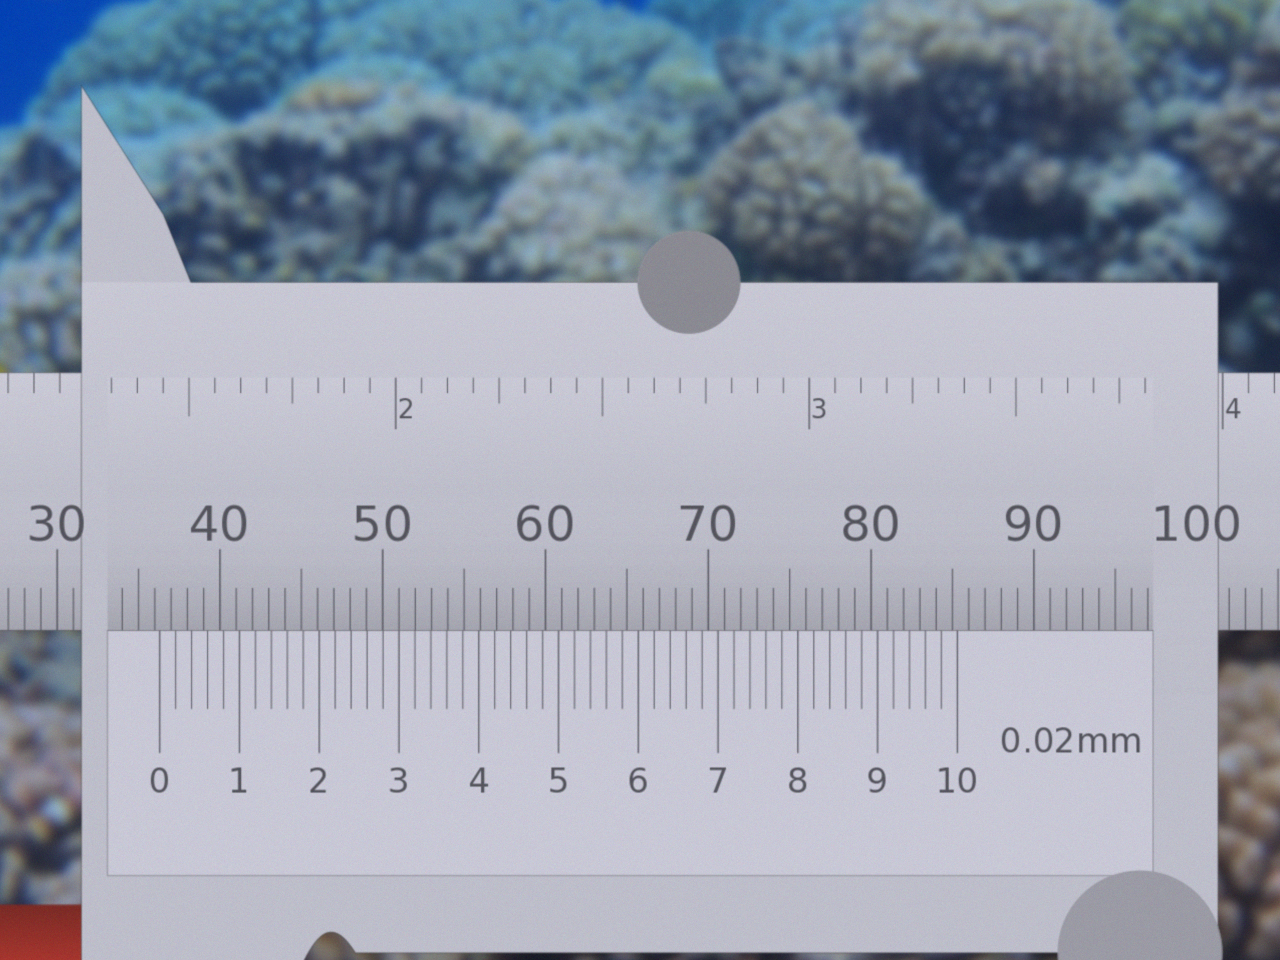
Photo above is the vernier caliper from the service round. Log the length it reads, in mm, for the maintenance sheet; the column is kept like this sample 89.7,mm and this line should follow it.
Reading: 36.3,mm
